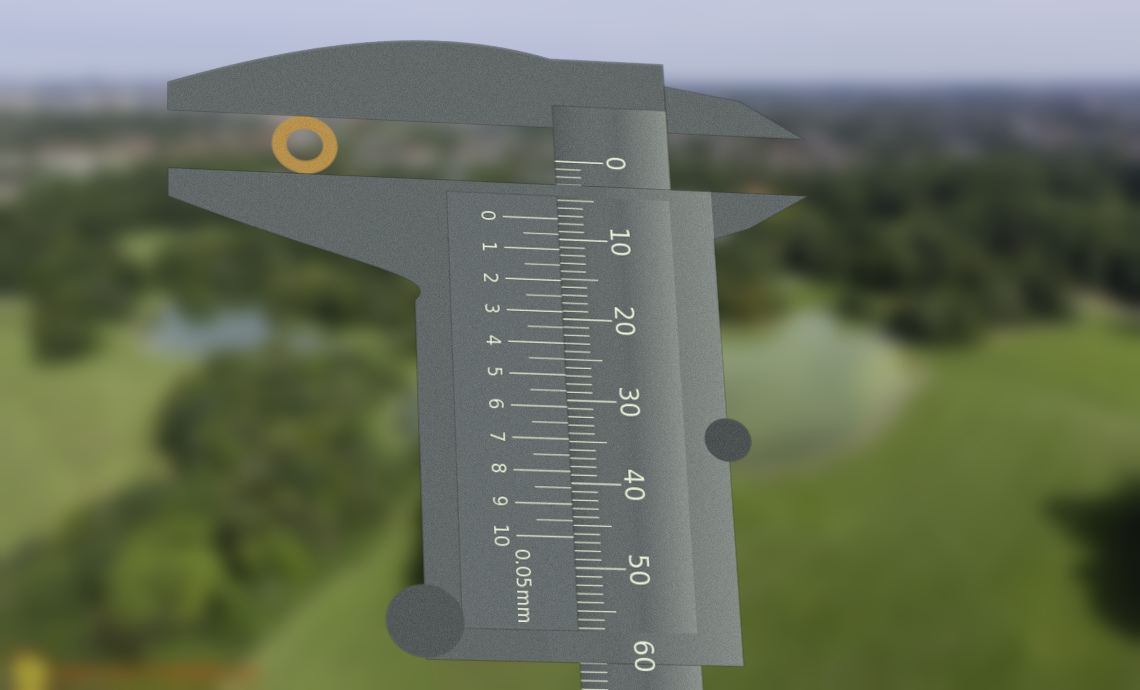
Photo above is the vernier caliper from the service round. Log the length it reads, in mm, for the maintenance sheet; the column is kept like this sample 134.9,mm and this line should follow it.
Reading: 7.4,mm
